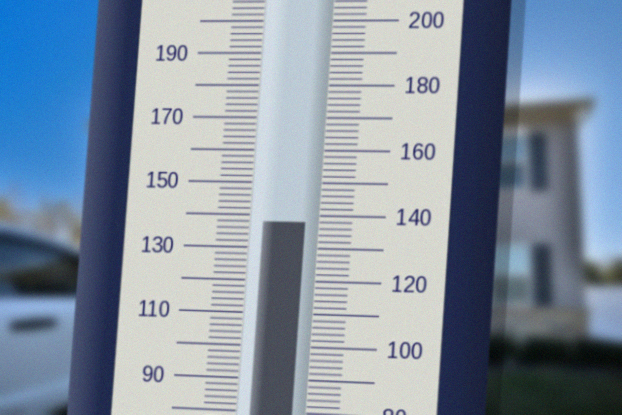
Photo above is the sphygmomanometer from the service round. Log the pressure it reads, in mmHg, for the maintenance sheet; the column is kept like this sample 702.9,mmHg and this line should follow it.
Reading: 138,mmHg
